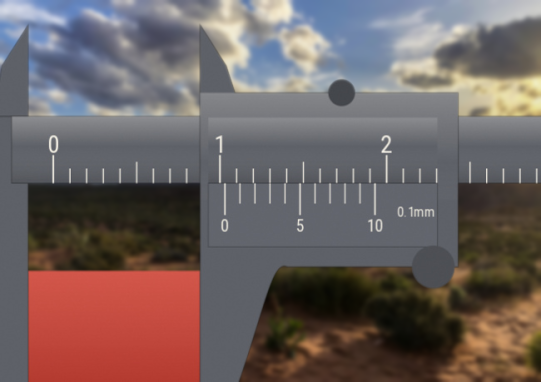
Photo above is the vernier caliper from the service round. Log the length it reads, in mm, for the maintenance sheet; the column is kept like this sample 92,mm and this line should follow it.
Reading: 10.3,mm
